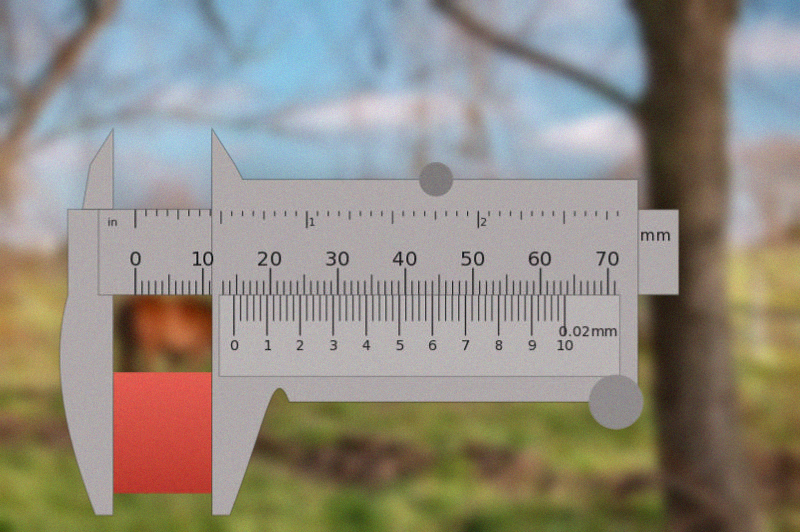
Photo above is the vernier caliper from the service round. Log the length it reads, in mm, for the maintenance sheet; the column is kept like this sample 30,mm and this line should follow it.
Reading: 14.6,mm
